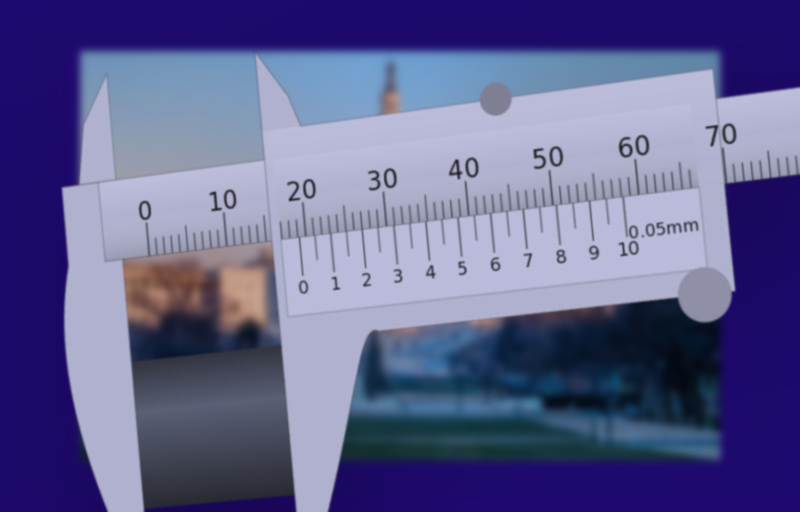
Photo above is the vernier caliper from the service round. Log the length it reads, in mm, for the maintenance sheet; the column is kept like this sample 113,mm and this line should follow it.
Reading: 19.2,mm
